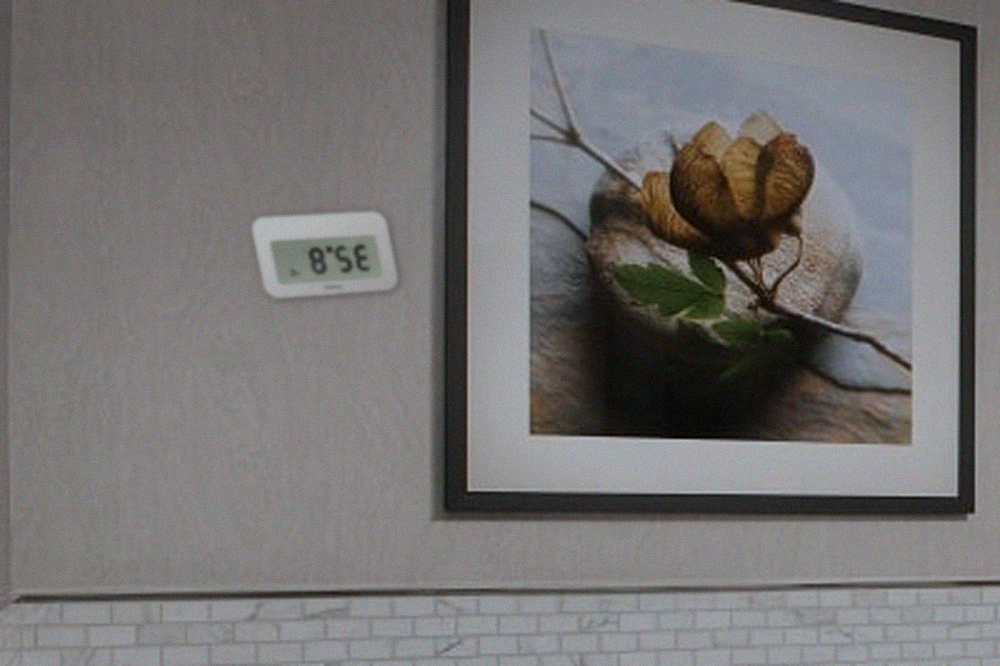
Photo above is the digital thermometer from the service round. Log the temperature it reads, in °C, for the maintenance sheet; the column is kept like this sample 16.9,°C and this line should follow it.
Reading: 35.8,°C
